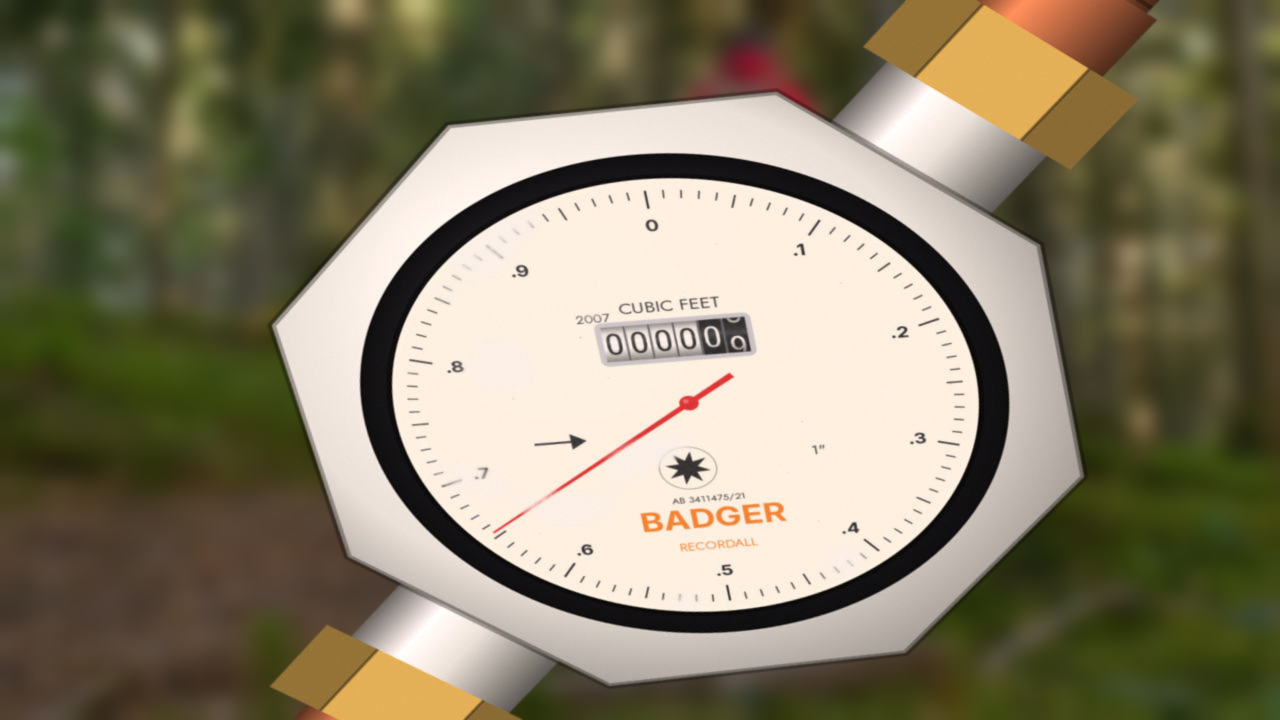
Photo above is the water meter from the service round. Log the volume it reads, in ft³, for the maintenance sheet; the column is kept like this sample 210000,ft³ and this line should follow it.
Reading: 8.65,ft³
